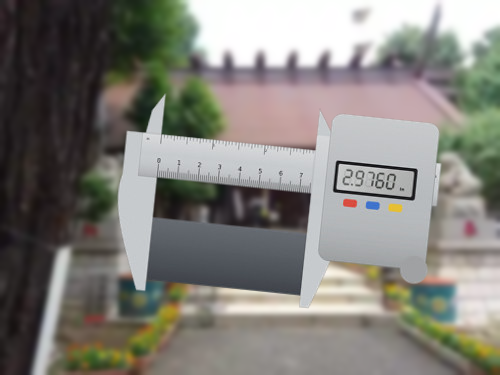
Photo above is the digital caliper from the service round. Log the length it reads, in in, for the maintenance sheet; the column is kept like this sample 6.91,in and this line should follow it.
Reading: 2.9760,in
